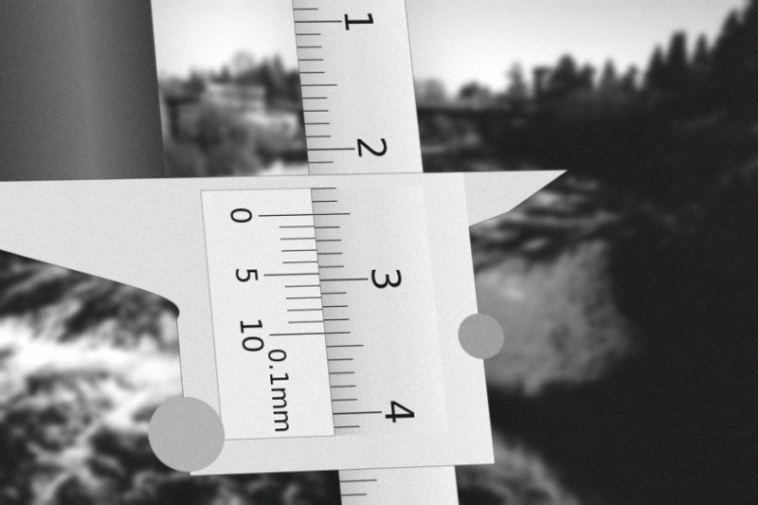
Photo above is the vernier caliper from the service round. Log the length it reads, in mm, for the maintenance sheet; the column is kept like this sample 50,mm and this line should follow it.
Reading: 25.0,mm
